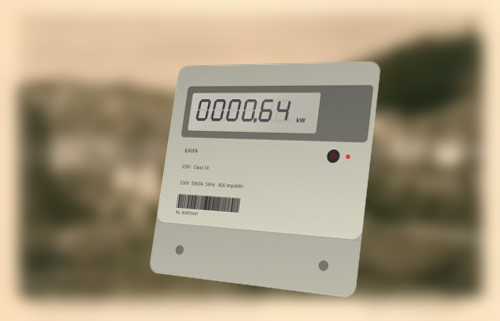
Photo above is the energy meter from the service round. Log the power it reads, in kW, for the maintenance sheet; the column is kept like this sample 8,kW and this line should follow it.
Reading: 0.64,kW
